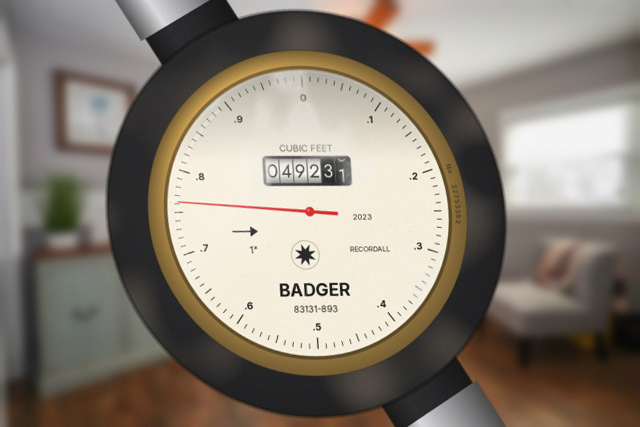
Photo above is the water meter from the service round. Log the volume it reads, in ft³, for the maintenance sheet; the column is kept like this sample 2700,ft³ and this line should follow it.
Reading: 49230.76,ft³
